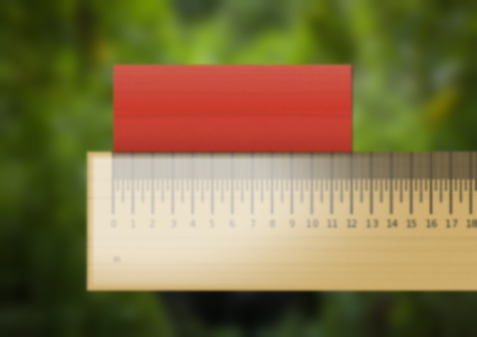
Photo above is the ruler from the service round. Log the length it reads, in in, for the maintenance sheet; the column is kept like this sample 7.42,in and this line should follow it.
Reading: 12,in
